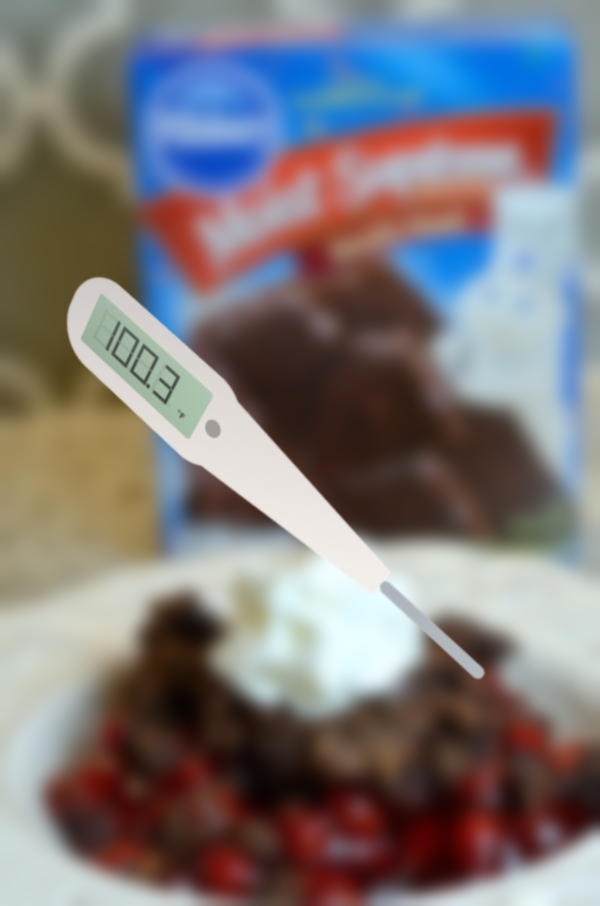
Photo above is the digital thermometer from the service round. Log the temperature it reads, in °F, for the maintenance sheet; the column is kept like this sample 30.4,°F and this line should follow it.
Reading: 100.3,°F
